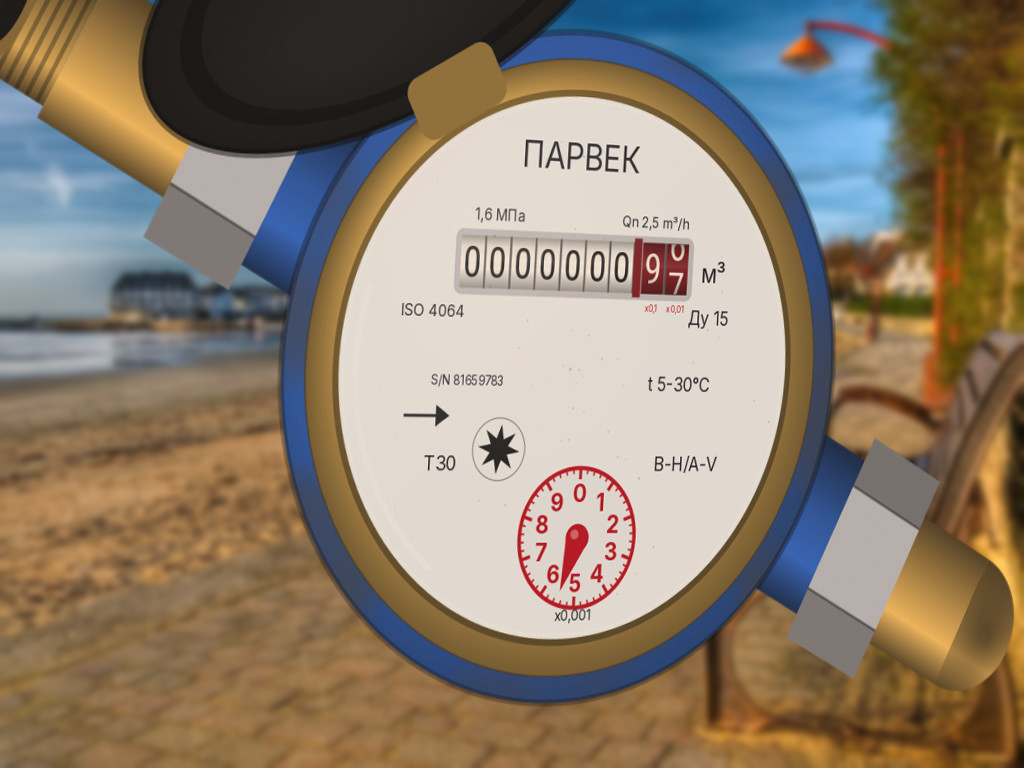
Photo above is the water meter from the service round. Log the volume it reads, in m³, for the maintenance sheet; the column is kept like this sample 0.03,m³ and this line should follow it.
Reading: 0.965,m³
